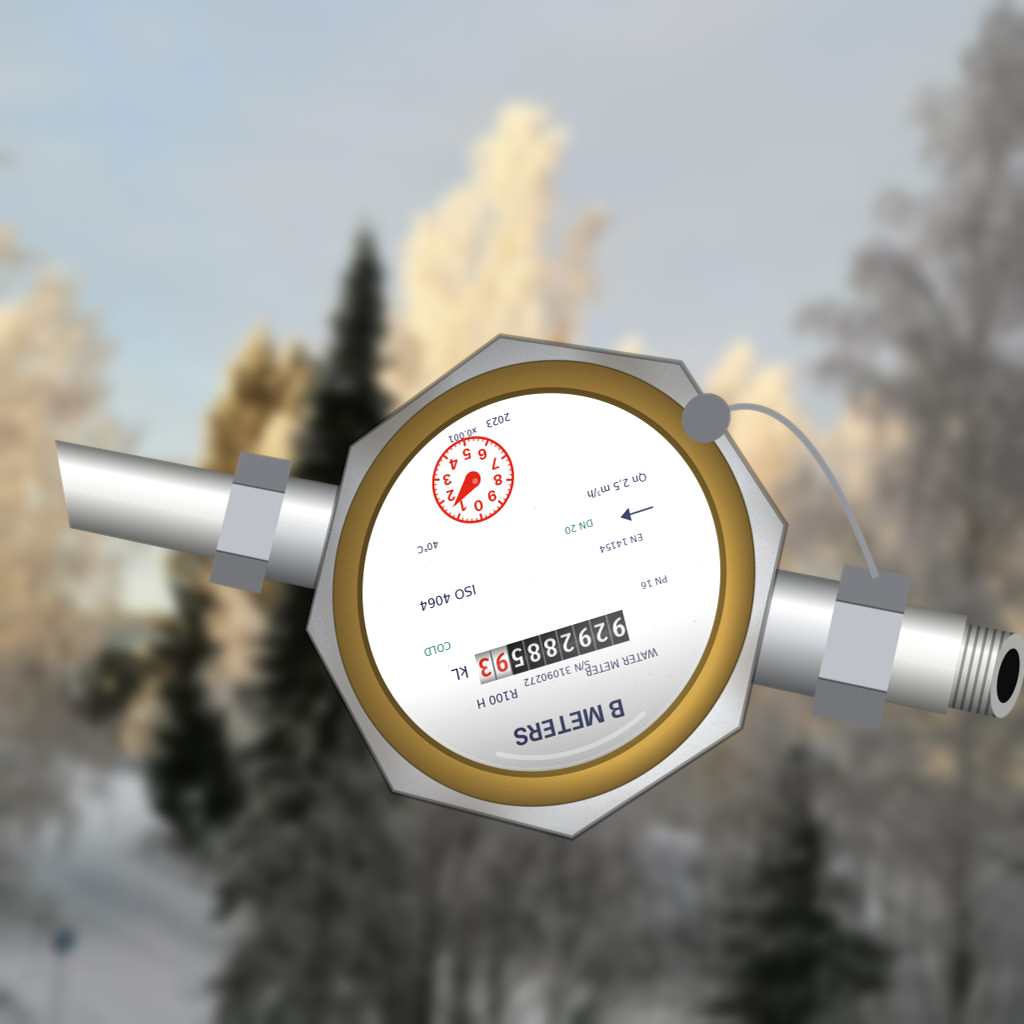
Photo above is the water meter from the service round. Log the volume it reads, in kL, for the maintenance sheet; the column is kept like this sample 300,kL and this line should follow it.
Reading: 9292885.931,kL
